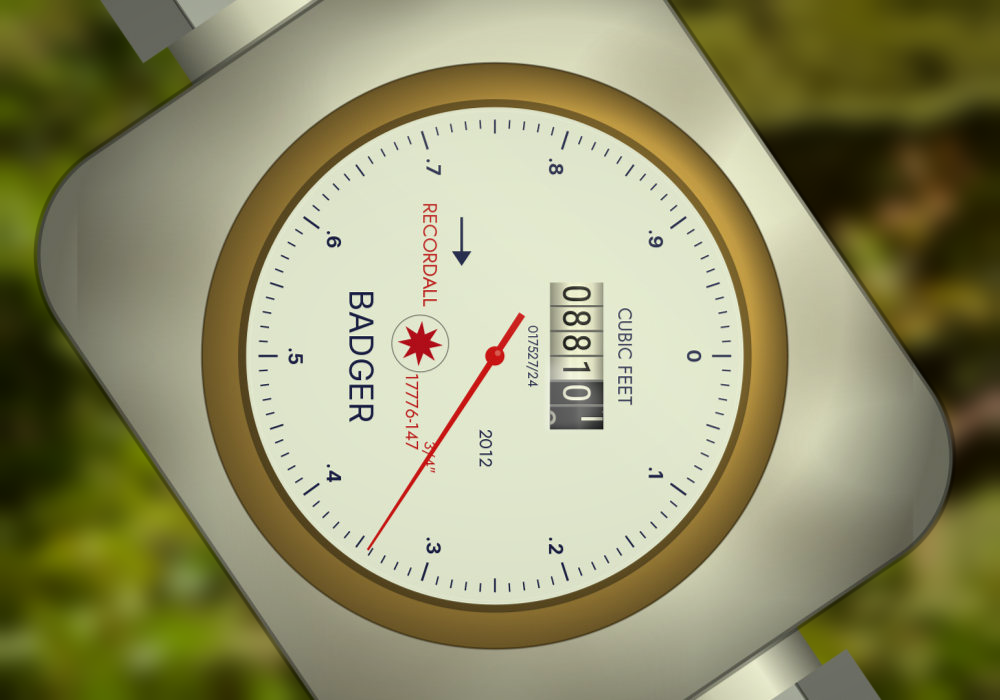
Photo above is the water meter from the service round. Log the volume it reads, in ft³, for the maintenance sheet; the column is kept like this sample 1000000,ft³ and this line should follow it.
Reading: 88101.34,ft³
